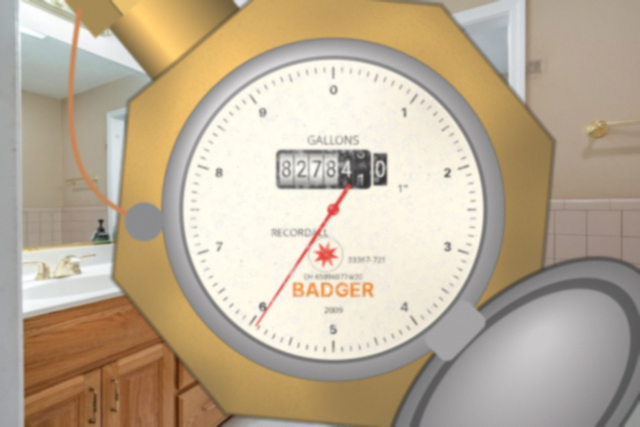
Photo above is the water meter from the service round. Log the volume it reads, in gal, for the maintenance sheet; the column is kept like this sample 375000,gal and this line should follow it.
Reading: 8278405.9,gal
